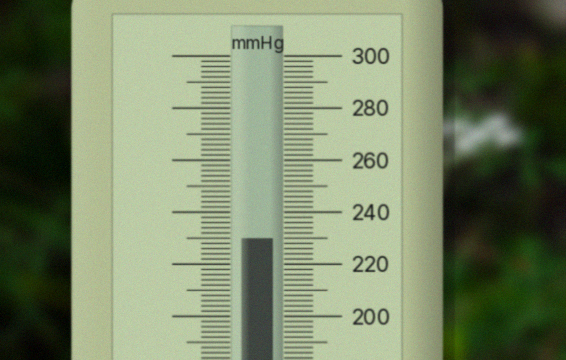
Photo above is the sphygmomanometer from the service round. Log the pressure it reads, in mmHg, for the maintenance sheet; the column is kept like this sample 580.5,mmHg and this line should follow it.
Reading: 230,mmHg
